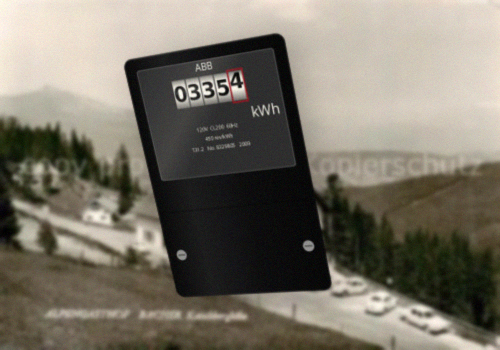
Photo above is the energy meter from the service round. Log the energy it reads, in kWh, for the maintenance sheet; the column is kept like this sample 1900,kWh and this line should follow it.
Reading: 335.4,kWh
